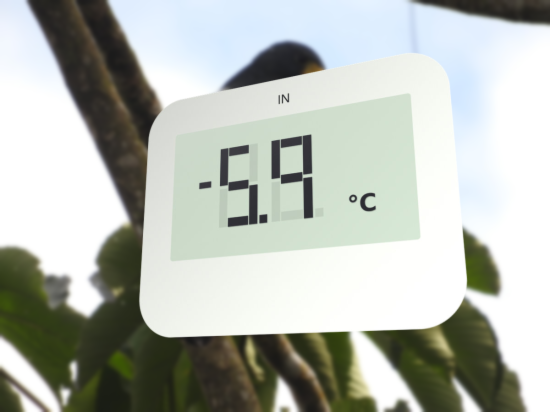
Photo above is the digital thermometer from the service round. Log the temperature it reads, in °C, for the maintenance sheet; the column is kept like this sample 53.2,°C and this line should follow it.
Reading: -5.9,°C
